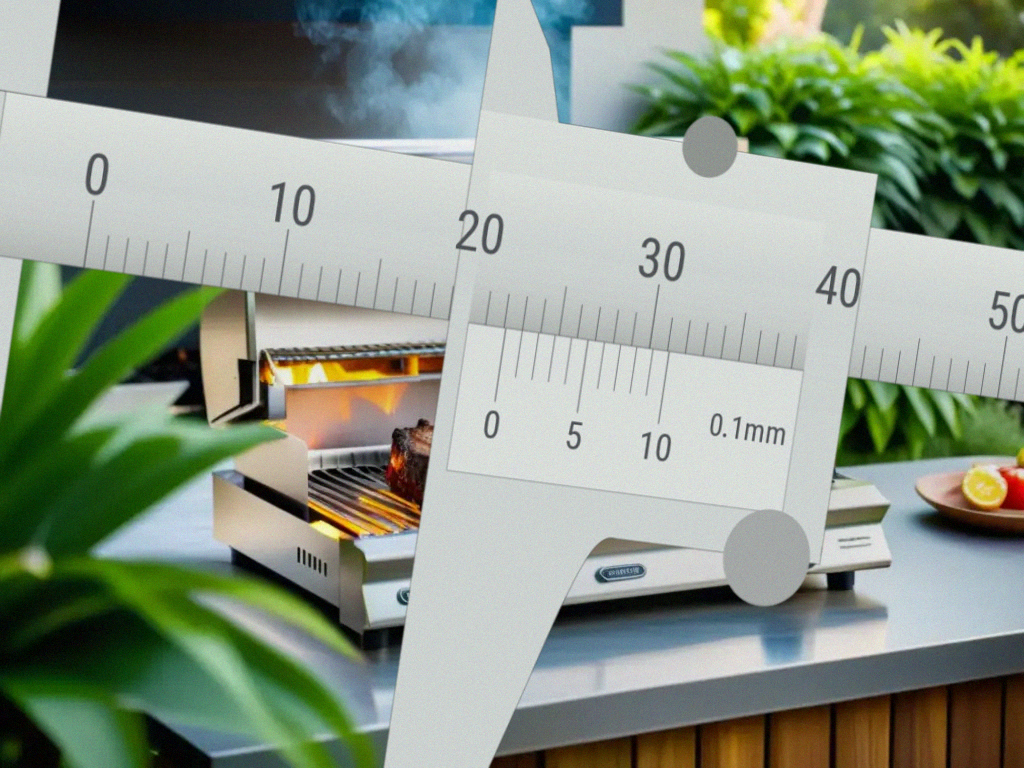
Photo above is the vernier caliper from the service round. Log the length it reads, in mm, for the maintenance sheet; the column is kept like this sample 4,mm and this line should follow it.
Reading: 22.1,mm
